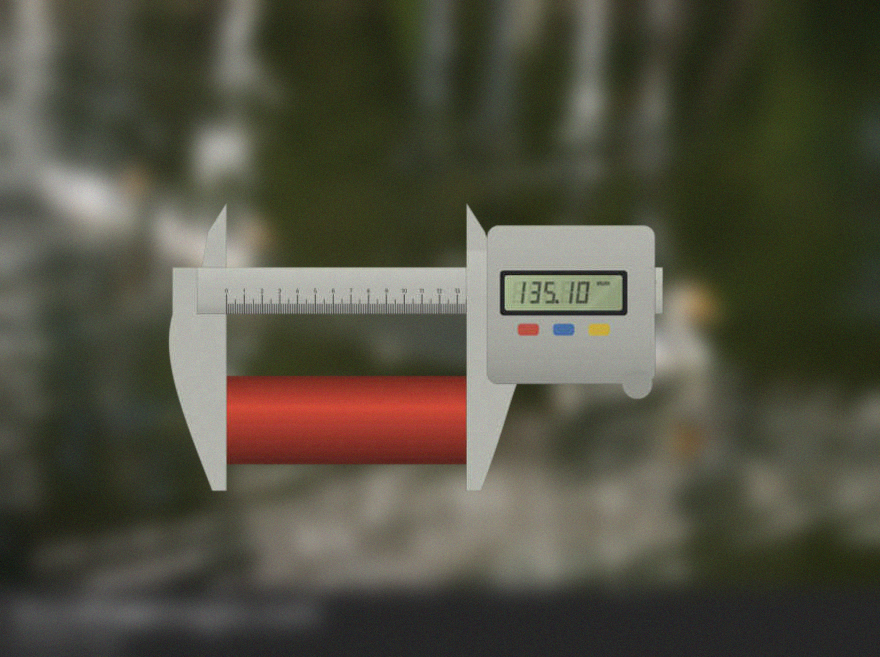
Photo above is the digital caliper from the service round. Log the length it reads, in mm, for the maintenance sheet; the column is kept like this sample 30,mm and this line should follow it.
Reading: 135.10,mm
